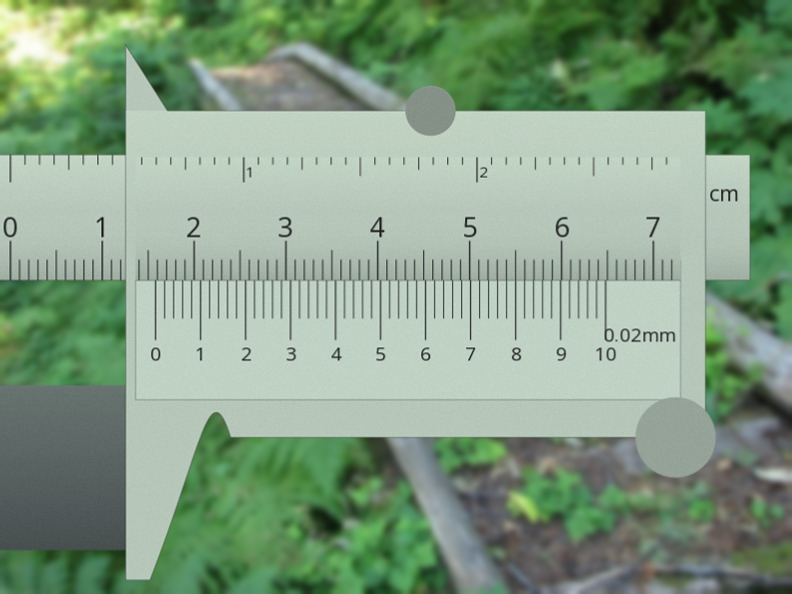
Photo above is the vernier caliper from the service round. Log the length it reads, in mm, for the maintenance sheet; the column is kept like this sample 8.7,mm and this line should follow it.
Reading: 15.8,mm
